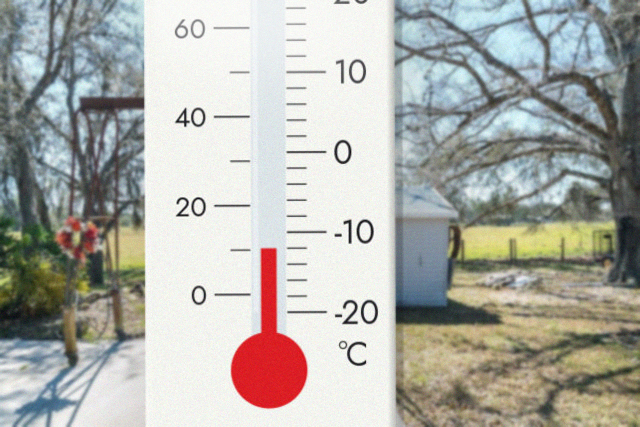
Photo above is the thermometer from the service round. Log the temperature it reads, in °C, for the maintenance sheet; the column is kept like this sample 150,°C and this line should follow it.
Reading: -12,°C
